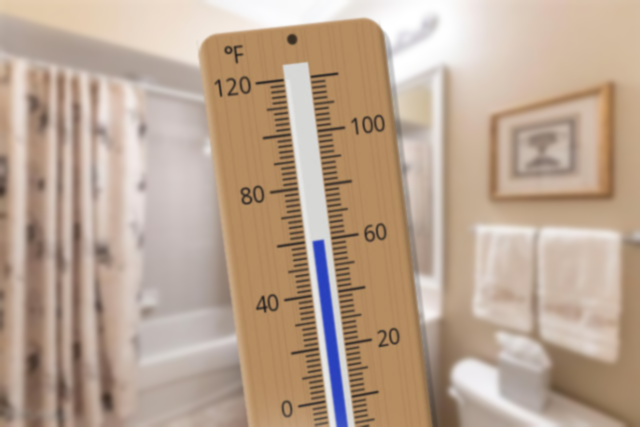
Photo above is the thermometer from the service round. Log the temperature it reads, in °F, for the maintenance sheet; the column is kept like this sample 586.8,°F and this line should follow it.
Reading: 60,°F
